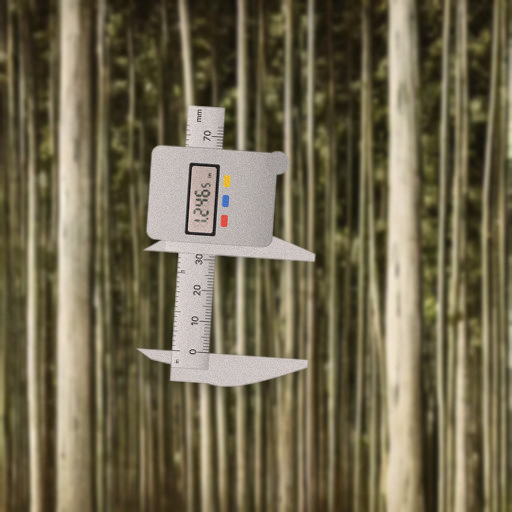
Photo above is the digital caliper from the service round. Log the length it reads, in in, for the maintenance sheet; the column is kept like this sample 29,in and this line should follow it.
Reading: 1.2465,in
